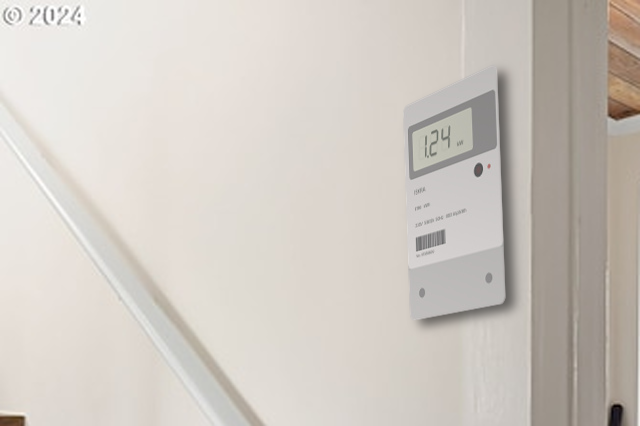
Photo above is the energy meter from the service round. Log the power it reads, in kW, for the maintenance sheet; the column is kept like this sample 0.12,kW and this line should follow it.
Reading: 1.24,kW
